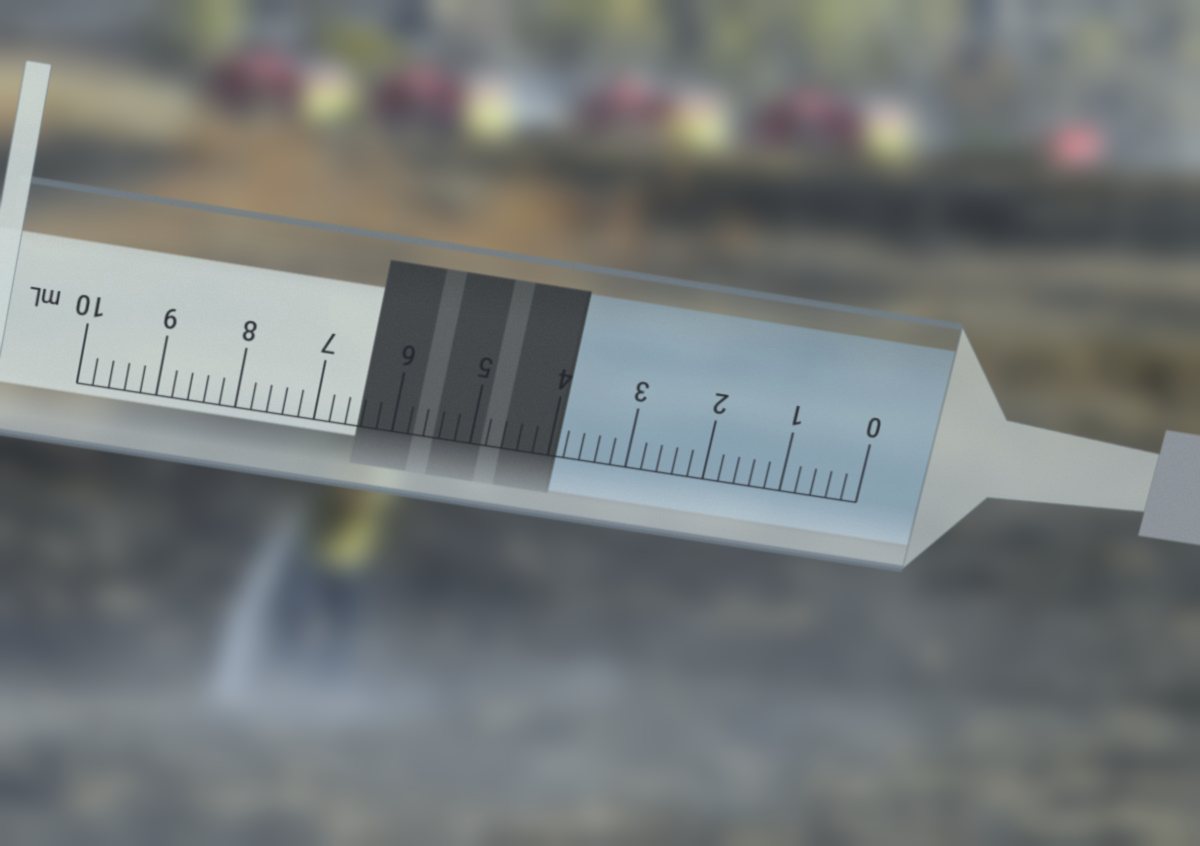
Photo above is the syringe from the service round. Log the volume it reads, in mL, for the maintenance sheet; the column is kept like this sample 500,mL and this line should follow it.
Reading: 3.9,mL
